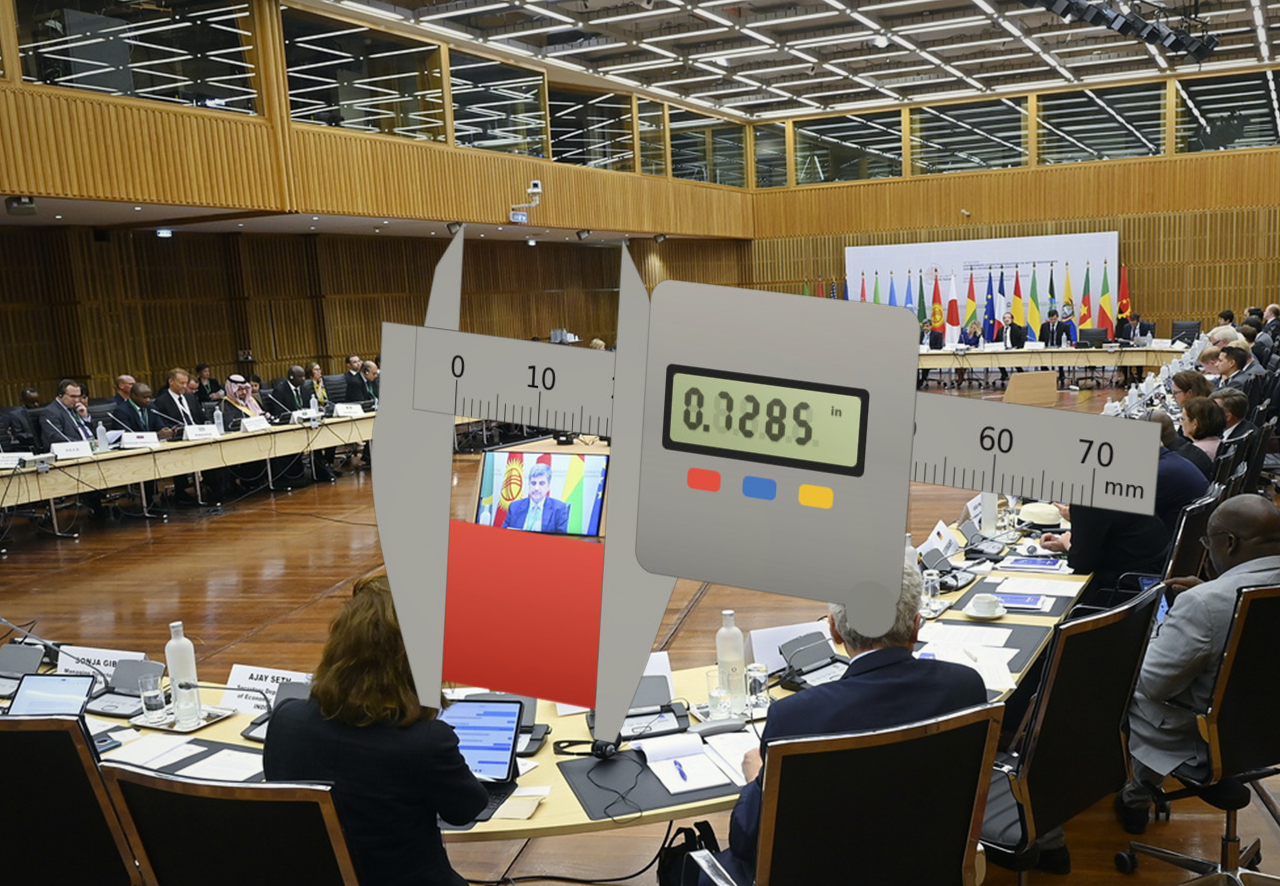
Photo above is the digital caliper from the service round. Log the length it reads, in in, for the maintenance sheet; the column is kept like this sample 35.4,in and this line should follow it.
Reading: 0.7285,in
